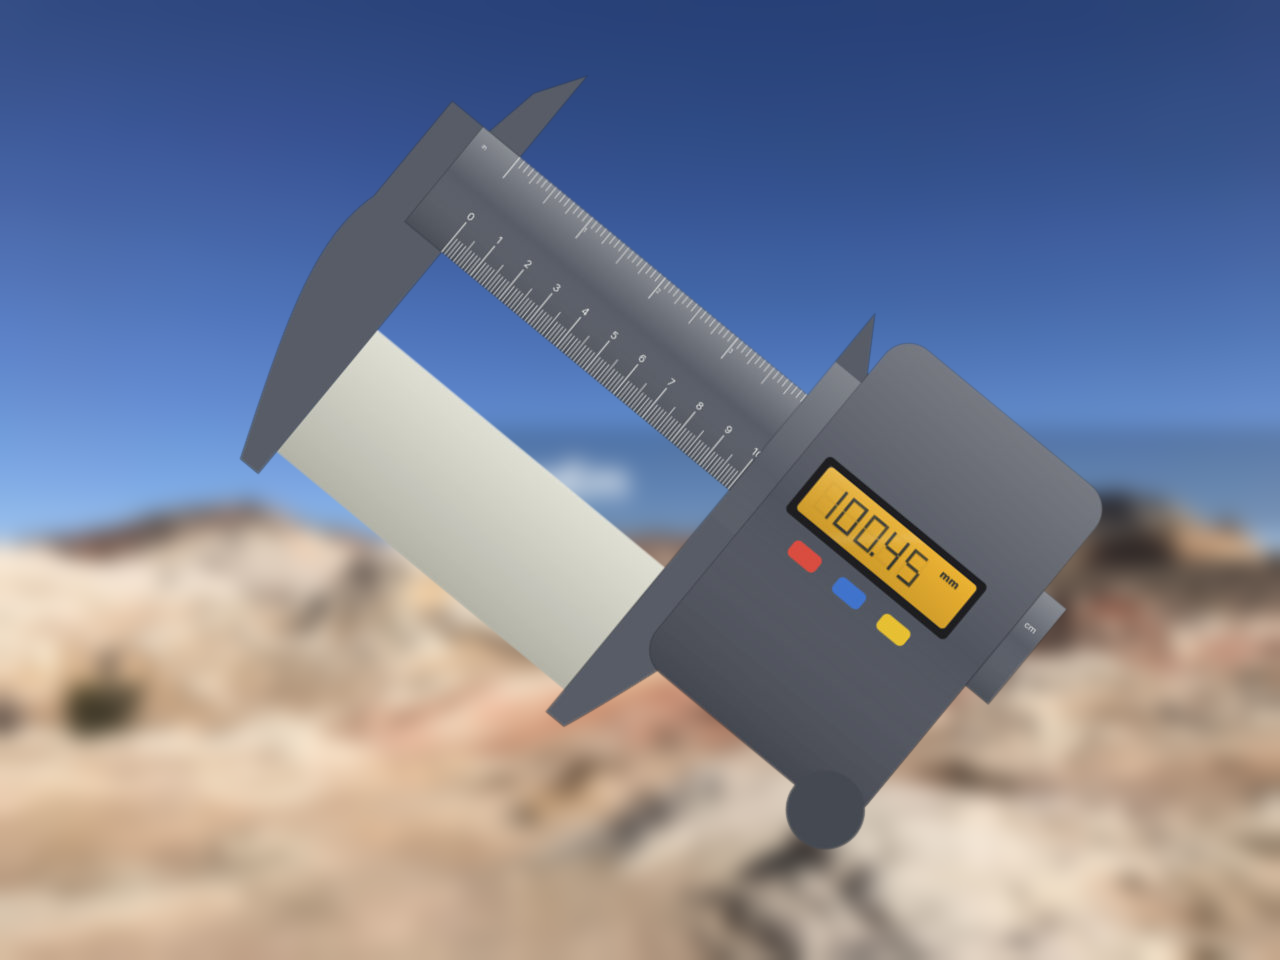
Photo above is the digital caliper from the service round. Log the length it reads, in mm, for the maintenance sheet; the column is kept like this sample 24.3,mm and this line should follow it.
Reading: 100.45,mm
